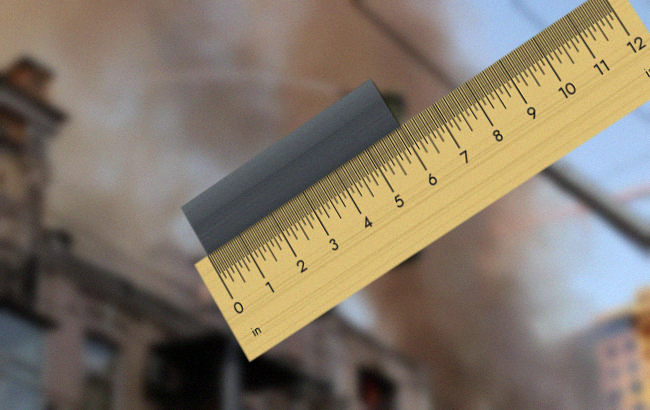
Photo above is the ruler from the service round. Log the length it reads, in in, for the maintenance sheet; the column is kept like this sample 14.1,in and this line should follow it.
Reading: 6,in
